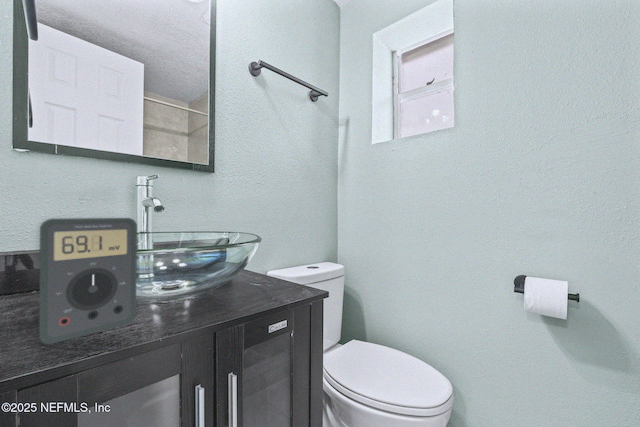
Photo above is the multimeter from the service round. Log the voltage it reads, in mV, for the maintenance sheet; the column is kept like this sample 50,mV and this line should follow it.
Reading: 69.1,mV
